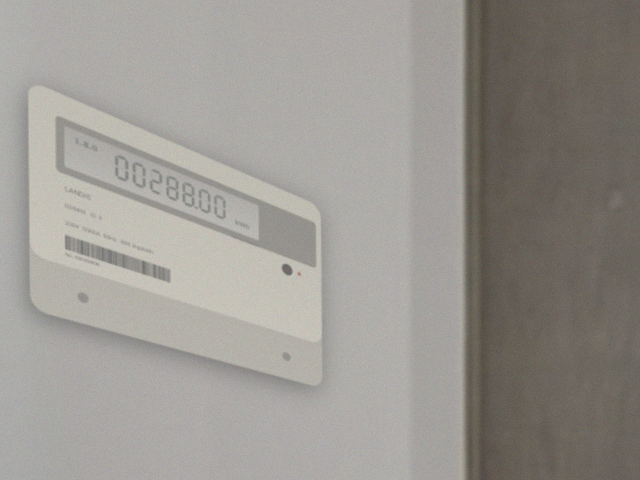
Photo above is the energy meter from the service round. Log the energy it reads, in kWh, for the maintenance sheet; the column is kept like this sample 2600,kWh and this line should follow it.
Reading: 288.00,kWh
